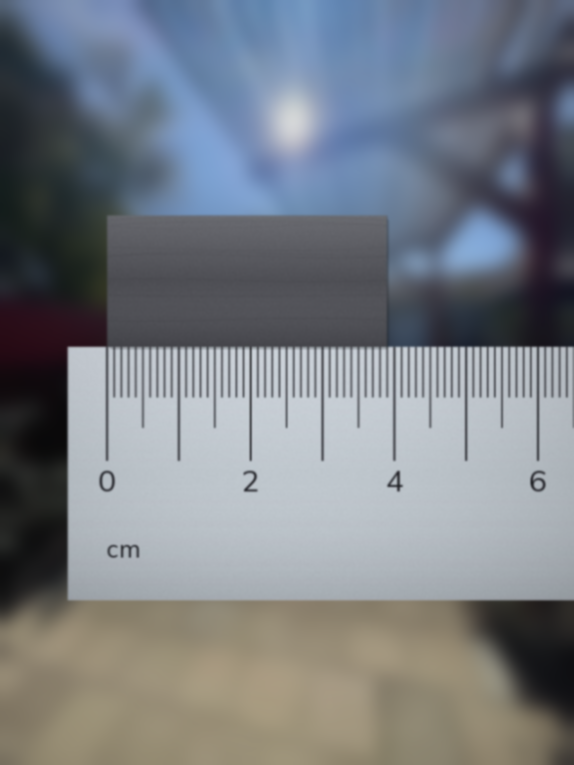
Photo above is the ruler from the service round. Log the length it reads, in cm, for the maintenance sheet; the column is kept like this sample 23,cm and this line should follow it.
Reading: 3.9,cm
